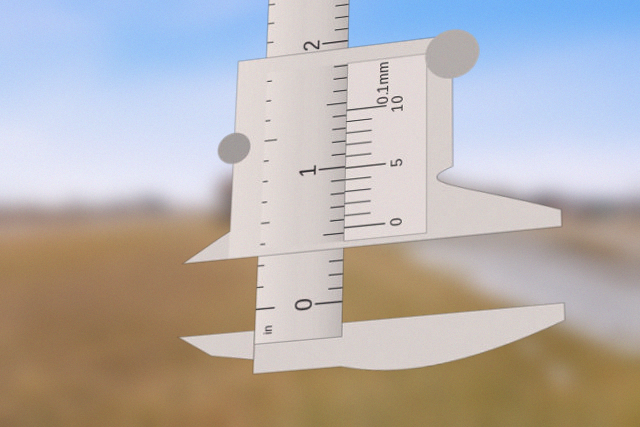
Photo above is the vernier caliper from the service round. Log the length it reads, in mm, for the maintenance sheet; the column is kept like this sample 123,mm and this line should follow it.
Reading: 5.4,mm
